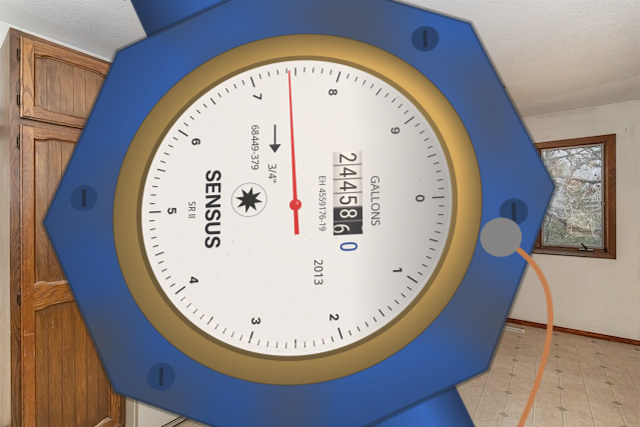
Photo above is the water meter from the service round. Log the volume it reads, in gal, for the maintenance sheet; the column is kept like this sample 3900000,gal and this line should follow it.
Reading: 2445857.4,gal
